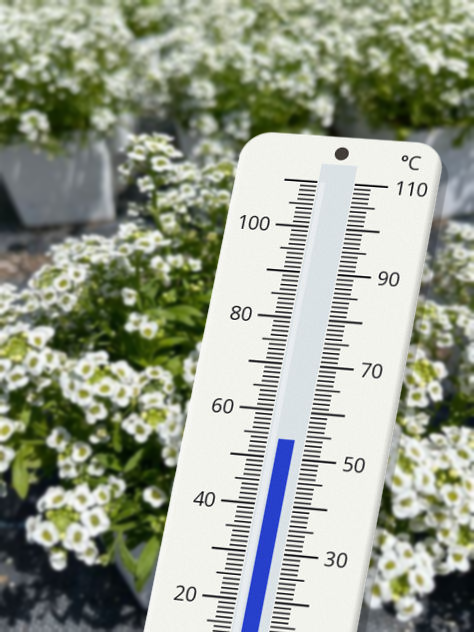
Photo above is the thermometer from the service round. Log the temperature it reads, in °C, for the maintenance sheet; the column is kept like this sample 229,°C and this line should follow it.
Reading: 54,°C
